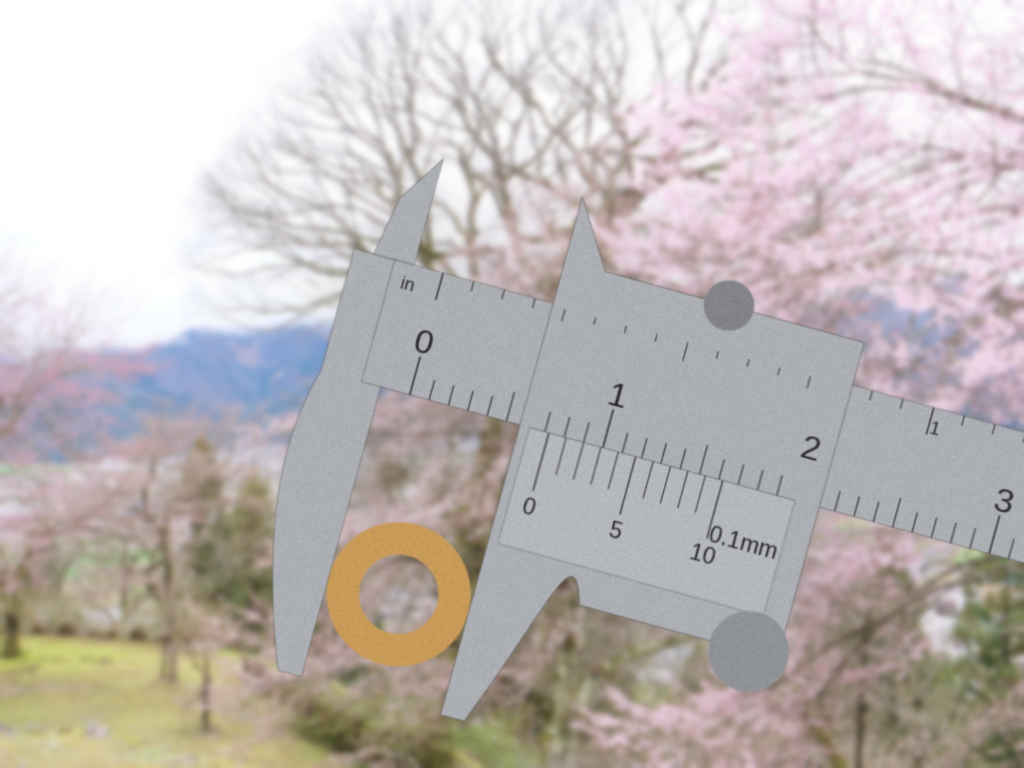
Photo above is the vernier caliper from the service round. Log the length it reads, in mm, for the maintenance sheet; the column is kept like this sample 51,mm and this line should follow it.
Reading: 7.2,mm
